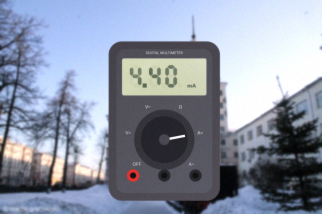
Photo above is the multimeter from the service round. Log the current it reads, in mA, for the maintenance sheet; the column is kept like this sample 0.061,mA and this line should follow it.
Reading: 4.40,mA
